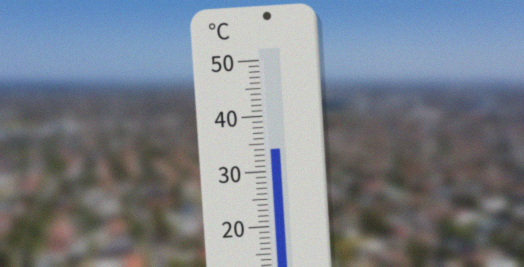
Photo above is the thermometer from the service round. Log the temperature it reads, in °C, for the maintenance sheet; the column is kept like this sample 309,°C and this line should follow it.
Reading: 34,°C
